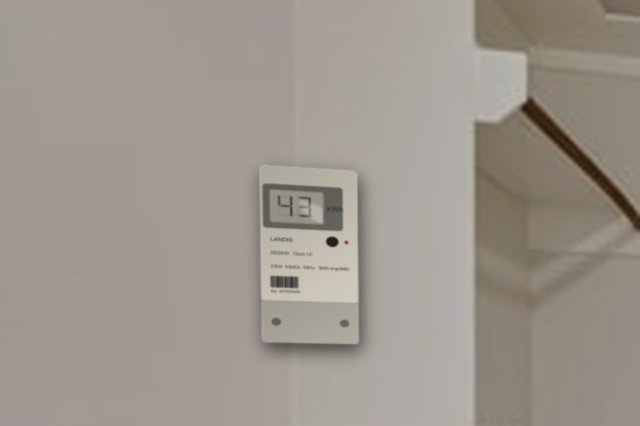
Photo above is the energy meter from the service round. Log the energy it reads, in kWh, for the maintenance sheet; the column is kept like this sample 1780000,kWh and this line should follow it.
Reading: 43,kWh
